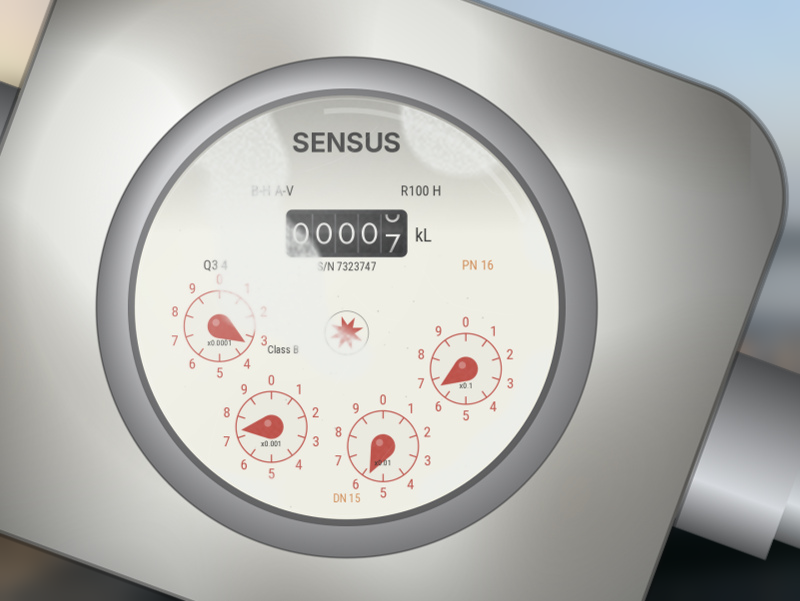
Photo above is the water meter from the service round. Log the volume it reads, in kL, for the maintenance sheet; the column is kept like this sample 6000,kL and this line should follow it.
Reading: 6.6573,kL
